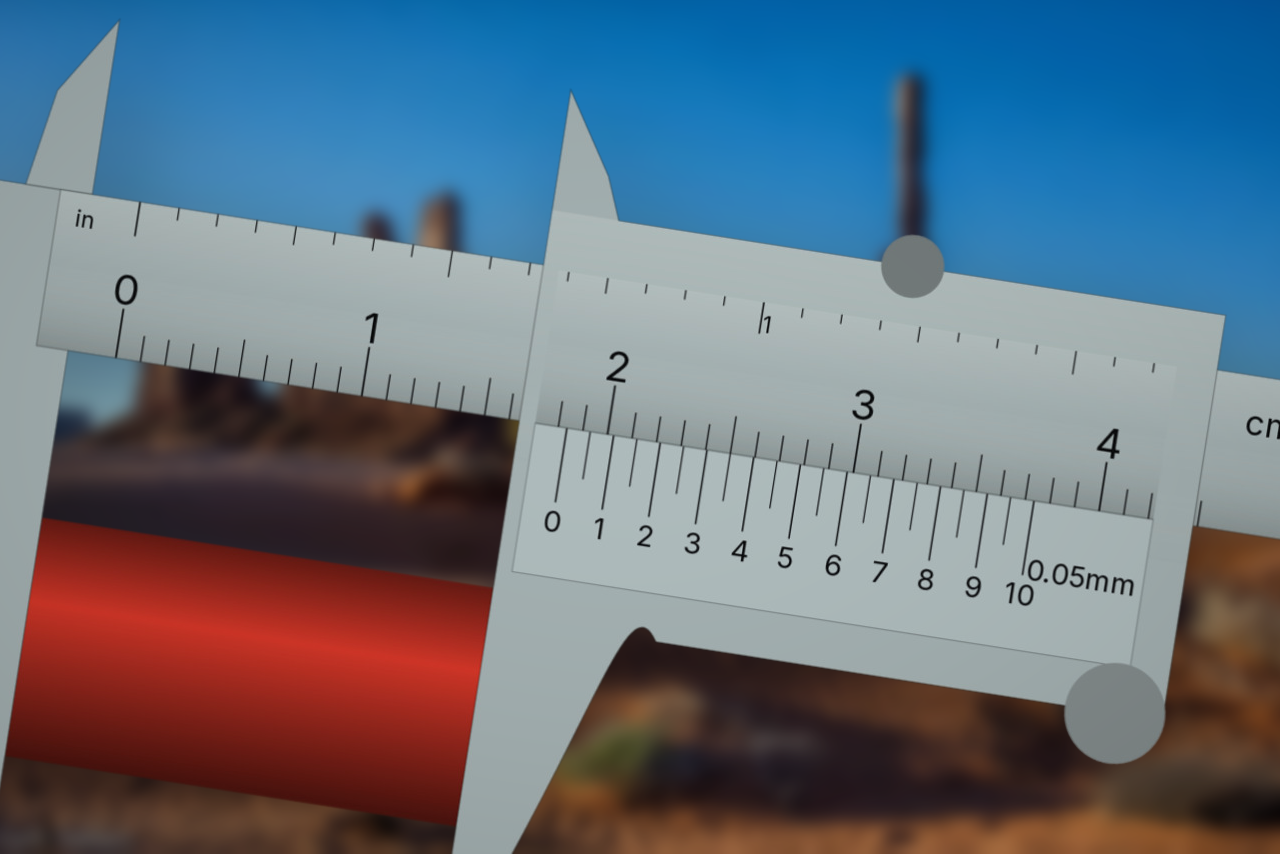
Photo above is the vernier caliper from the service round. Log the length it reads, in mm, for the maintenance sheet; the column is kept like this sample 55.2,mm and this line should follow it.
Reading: 18.35,mm
